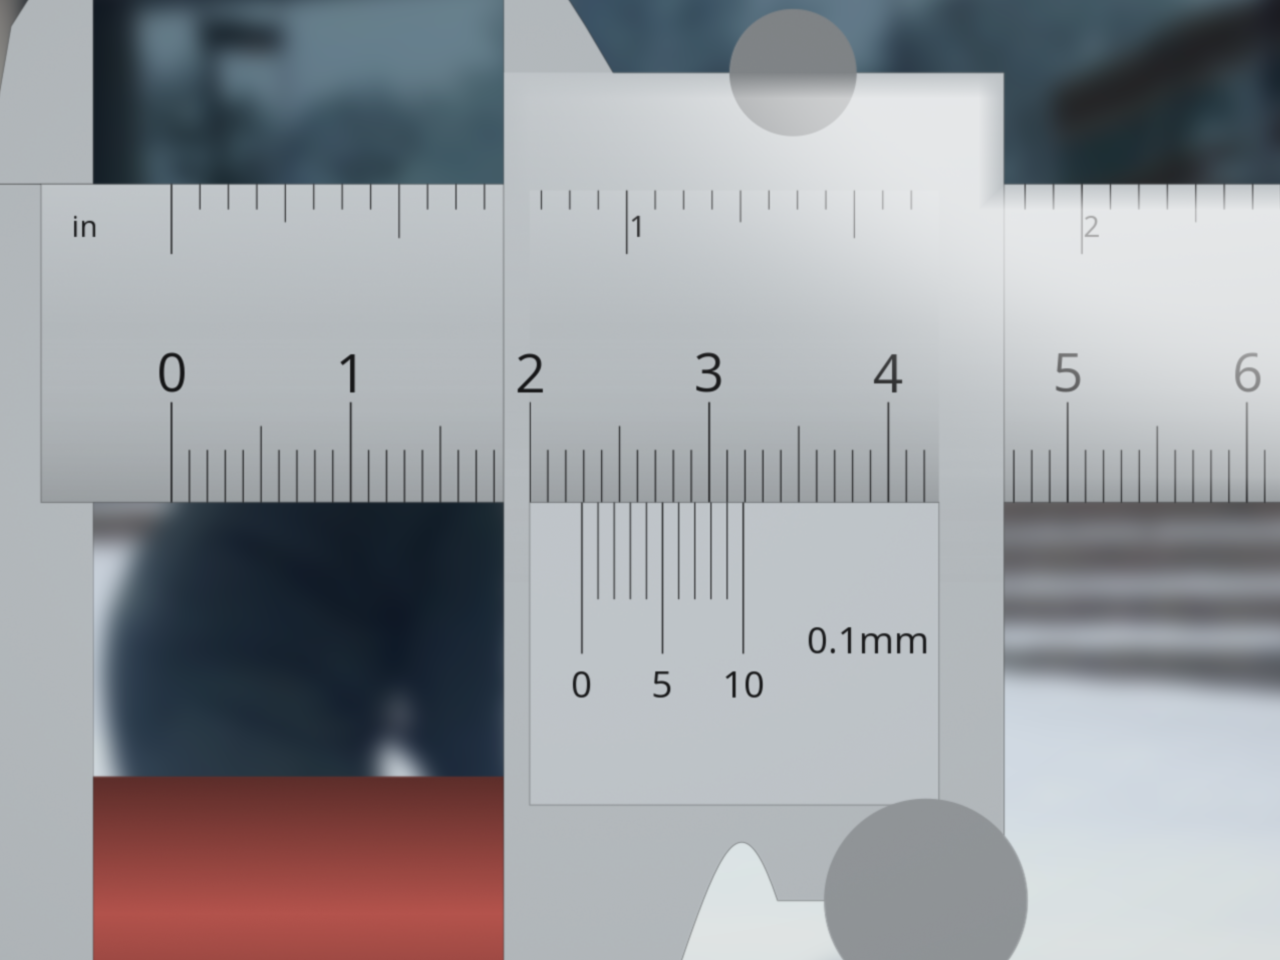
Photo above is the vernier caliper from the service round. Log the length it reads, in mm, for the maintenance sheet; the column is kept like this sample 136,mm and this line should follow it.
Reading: 22.9,mm
